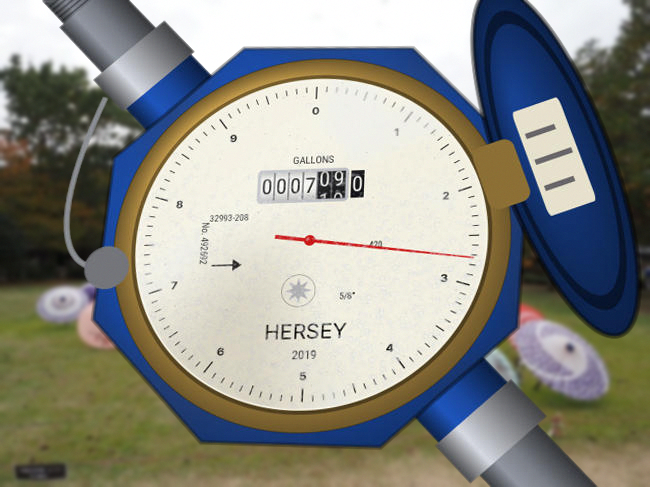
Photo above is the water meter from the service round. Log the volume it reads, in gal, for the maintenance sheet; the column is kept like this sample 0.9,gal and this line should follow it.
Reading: 7092.7,gal
